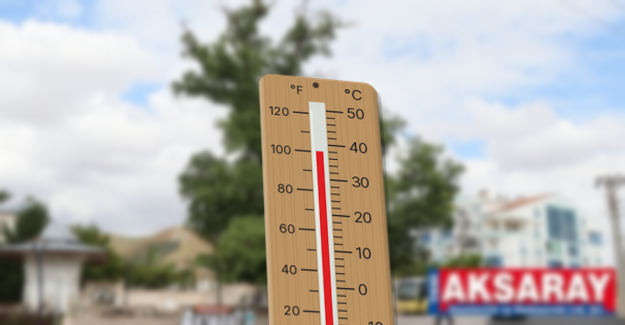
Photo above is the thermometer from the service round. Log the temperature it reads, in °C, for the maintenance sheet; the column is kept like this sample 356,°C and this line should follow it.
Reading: 38,°C
